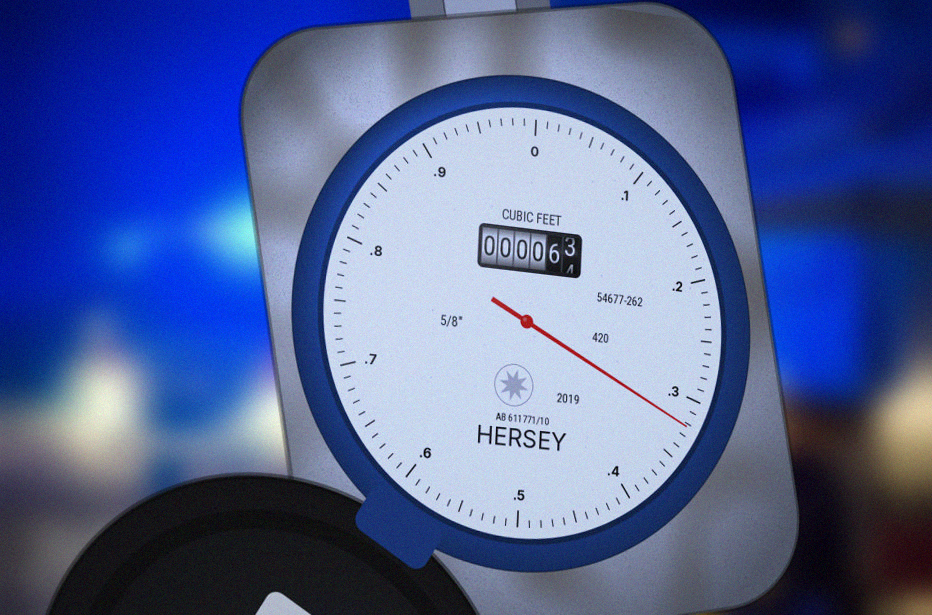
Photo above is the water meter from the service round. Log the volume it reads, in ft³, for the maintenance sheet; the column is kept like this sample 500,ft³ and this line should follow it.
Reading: 63.32,ft³
